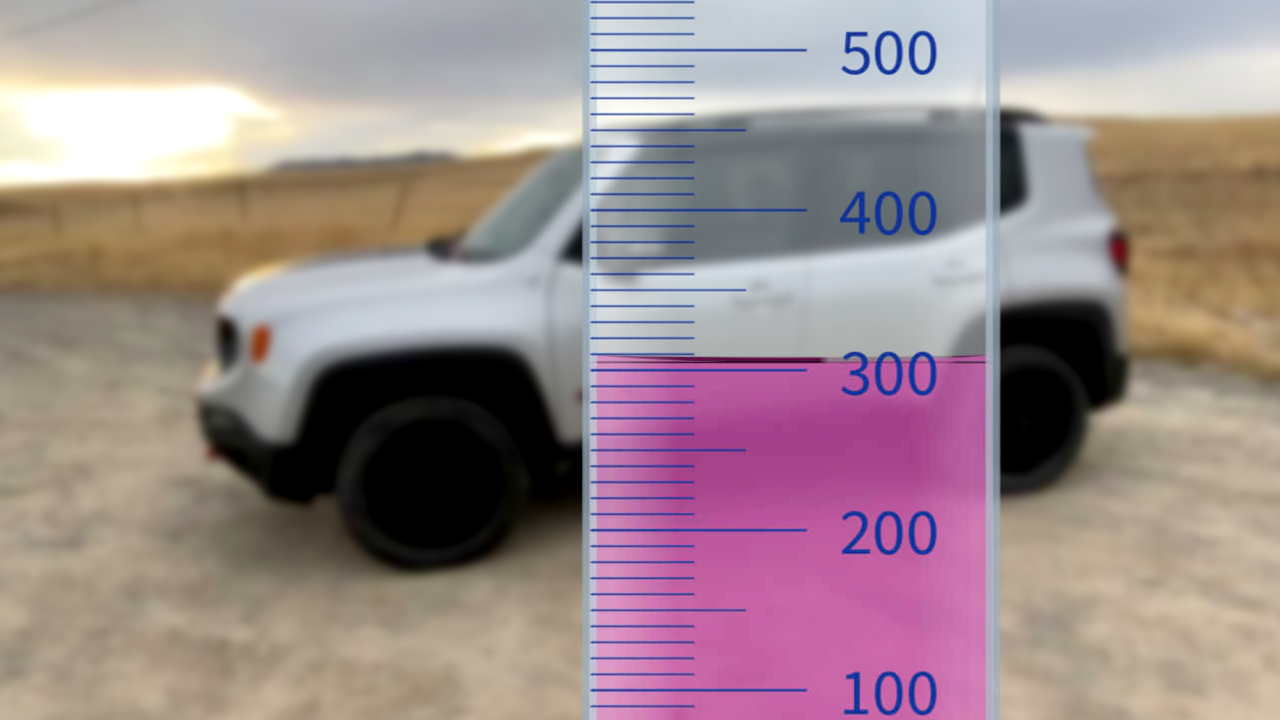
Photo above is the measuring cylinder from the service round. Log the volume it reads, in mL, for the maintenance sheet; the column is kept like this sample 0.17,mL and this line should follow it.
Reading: 305,mL
